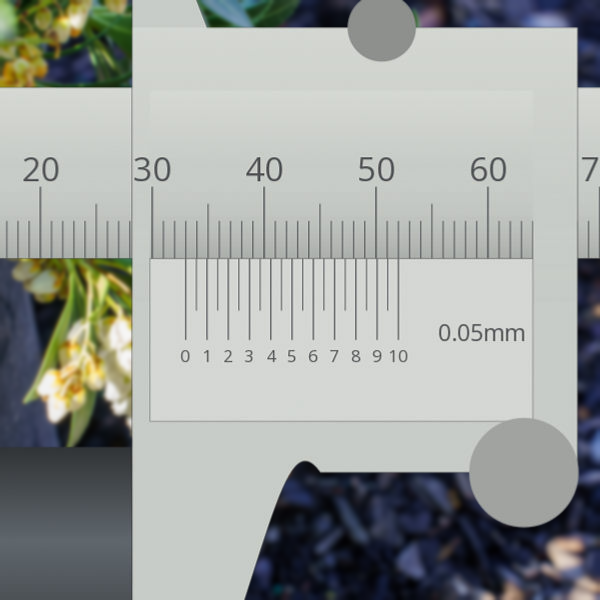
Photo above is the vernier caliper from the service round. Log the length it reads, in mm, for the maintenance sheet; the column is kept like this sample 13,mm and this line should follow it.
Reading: 33.0,mm
